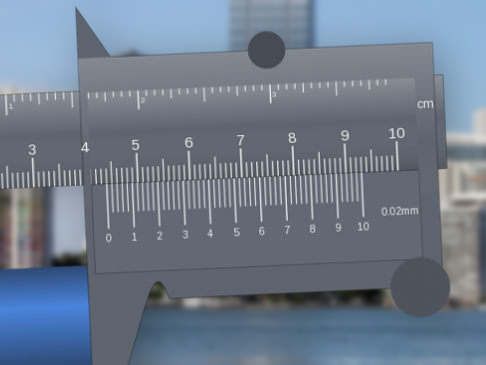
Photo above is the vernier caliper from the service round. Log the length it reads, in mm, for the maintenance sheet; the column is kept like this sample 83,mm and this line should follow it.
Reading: 44.0,mm
